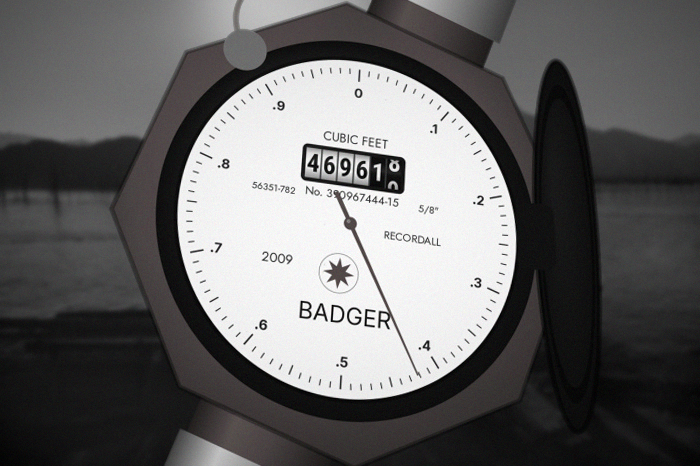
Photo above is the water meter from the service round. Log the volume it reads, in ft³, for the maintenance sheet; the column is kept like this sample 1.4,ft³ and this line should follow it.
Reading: 469618.42,ft³
